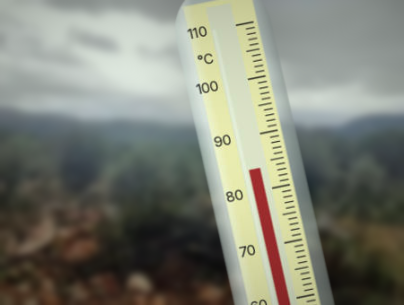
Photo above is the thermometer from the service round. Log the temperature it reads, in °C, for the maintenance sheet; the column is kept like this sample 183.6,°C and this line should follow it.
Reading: 84,°C
